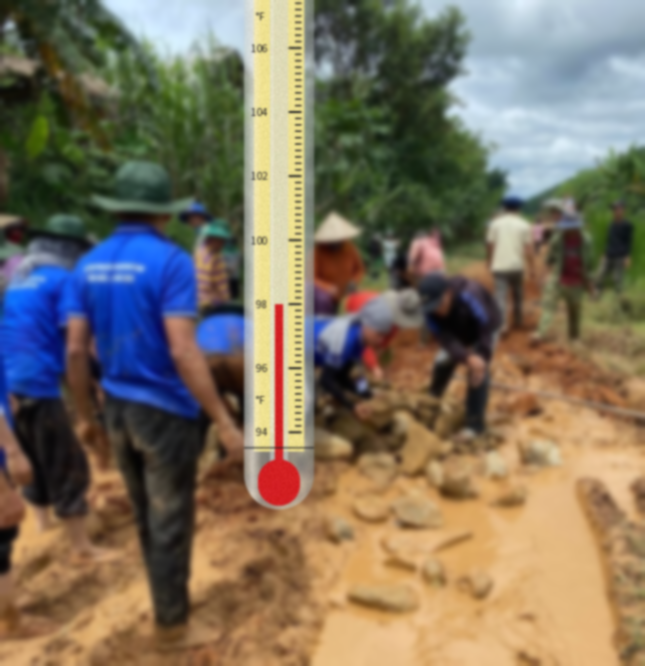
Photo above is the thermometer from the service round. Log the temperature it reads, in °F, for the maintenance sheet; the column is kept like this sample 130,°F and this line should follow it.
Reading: 98,°F
